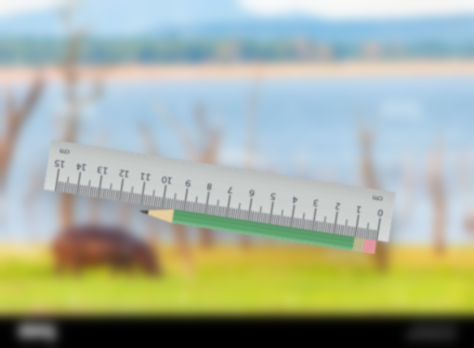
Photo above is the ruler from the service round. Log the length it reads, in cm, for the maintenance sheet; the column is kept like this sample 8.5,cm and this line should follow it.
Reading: 11,cm
